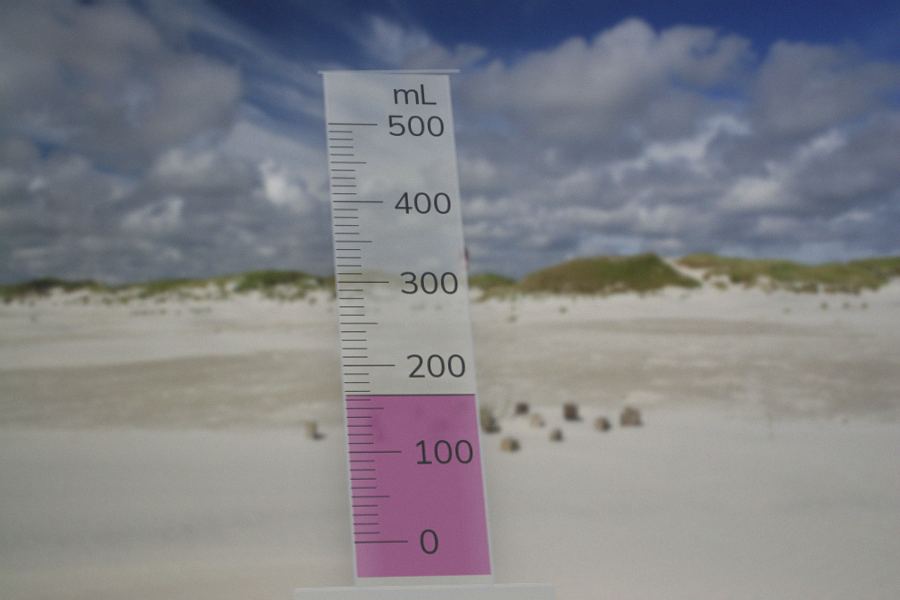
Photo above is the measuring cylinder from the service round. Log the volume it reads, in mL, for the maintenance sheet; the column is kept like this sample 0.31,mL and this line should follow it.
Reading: 165,mL
